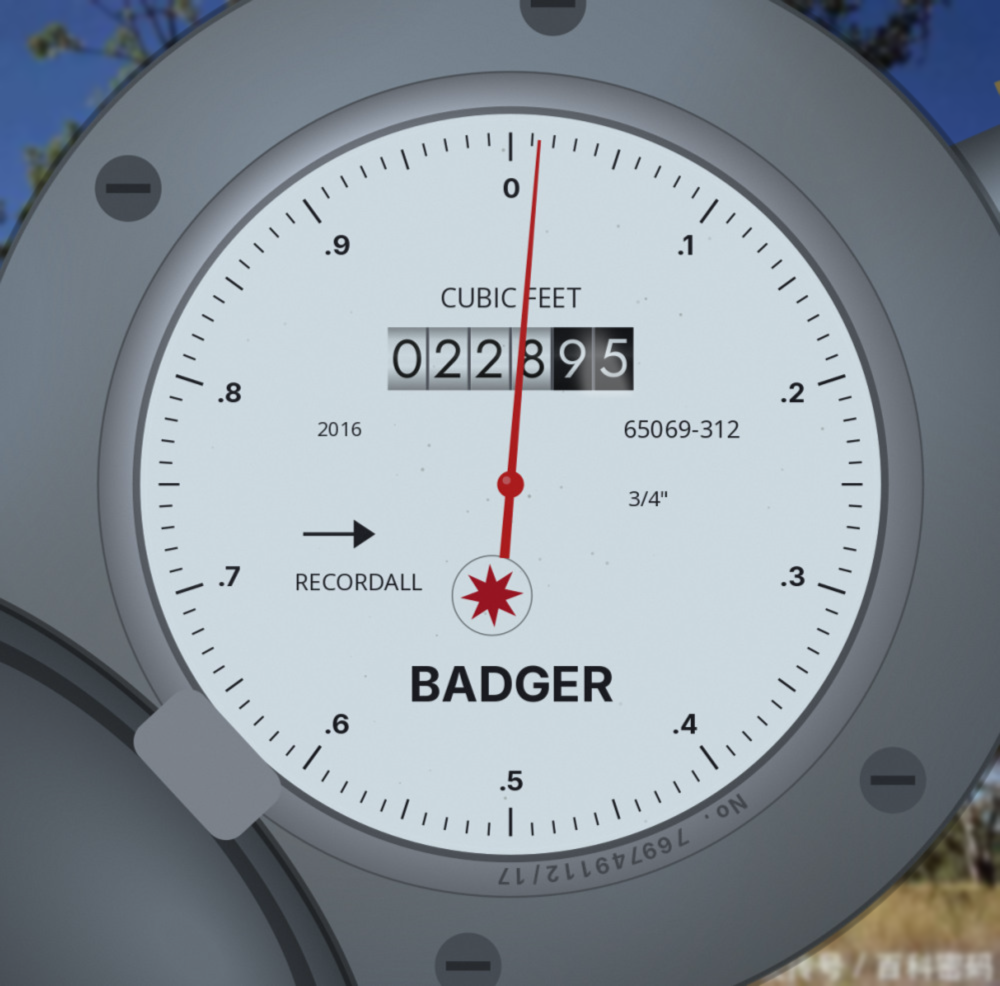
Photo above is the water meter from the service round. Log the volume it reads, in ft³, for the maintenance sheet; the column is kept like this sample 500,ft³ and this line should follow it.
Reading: 22895.01,ft³
